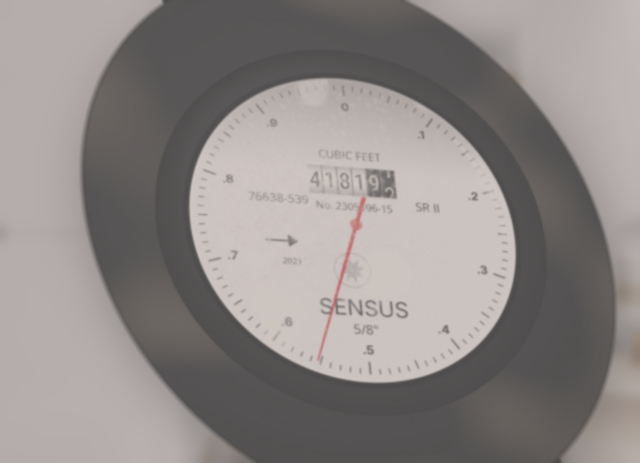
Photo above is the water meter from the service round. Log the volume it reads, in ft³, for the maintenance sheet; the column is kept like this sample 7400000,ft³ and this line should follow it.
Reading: 418191.55,ft³
